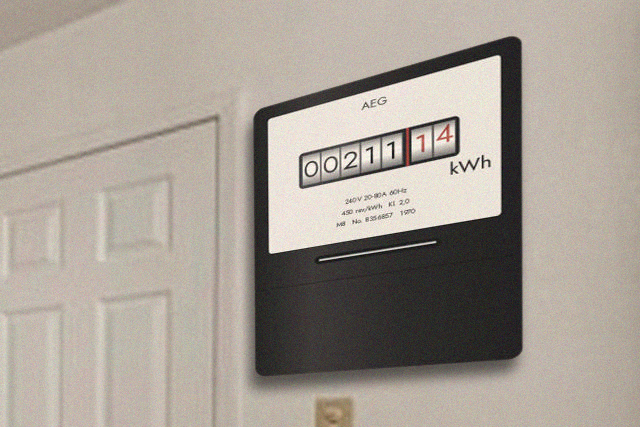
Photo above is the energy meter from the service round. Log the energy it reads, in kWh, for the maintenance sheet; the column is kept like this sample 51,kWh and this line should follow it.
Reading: 211.14,kWh
